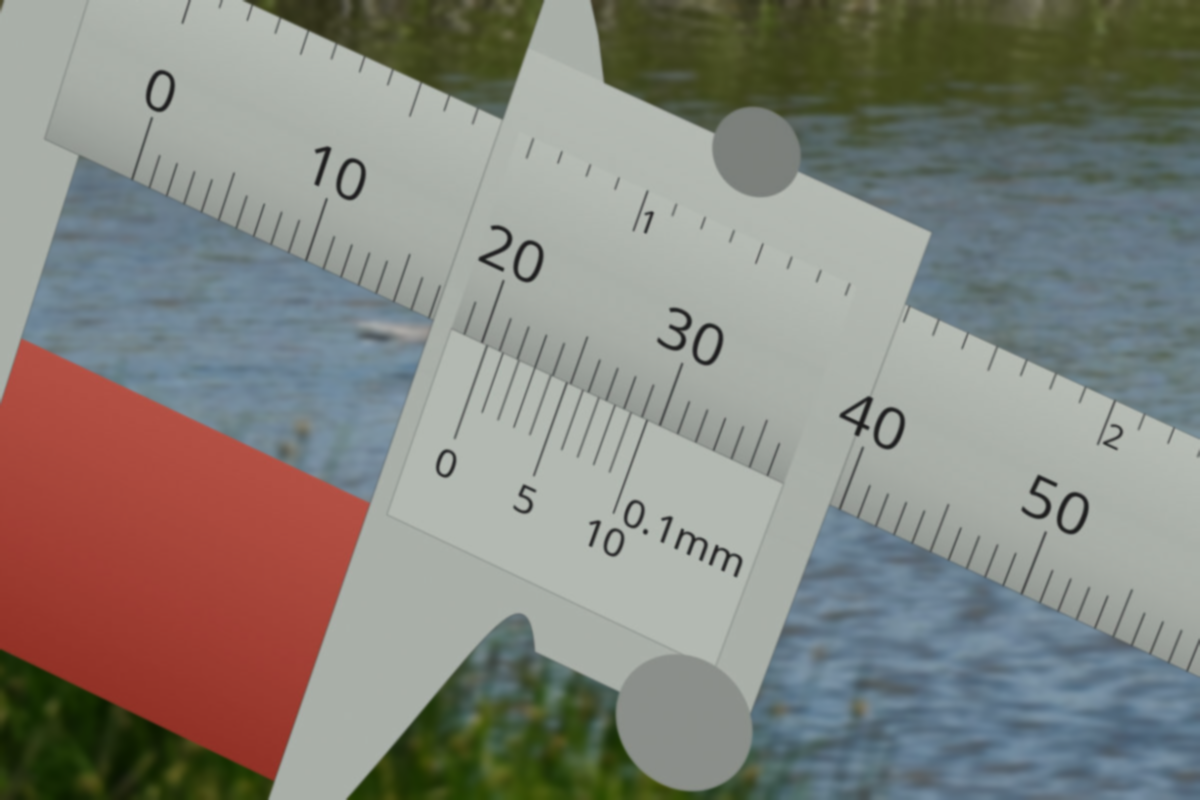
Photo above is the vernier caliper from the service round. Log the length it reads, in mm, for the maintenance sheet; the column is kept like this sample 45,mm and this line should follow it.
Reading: 20.3,mm
